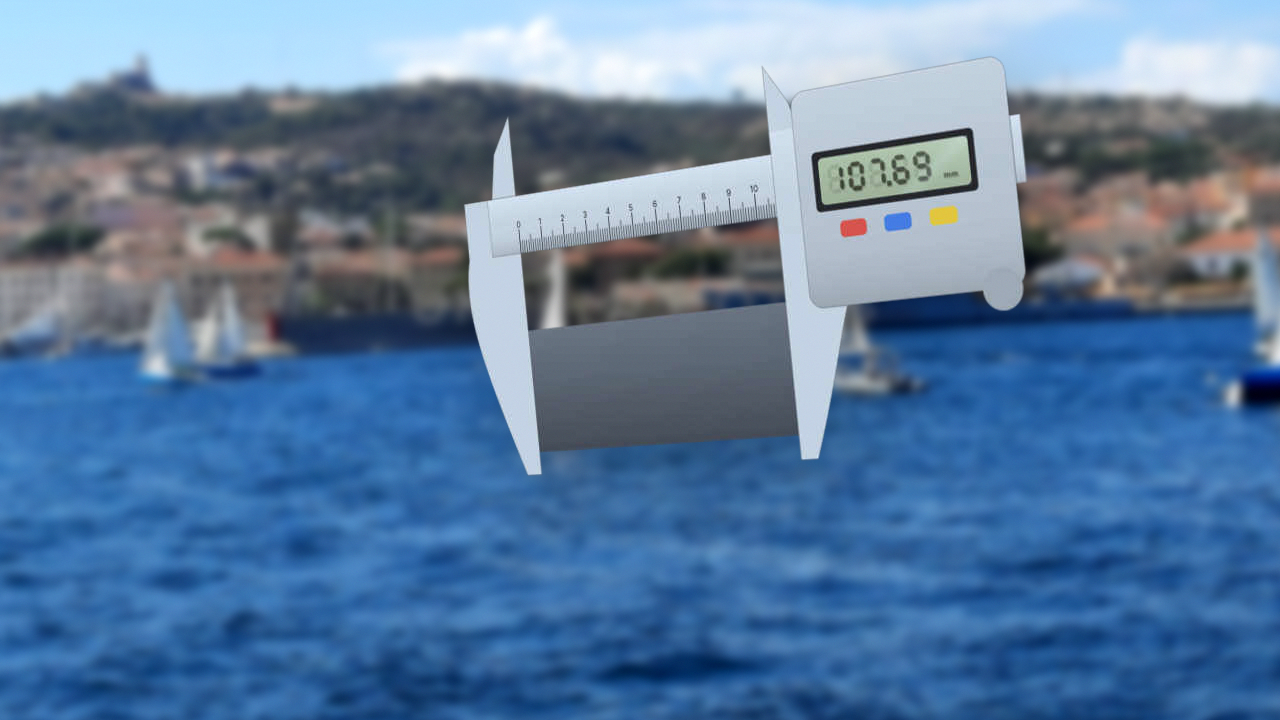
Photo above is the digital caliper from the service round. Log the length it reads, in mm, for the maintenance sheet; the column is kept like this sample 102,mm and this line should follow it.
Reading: 107.69,mm
